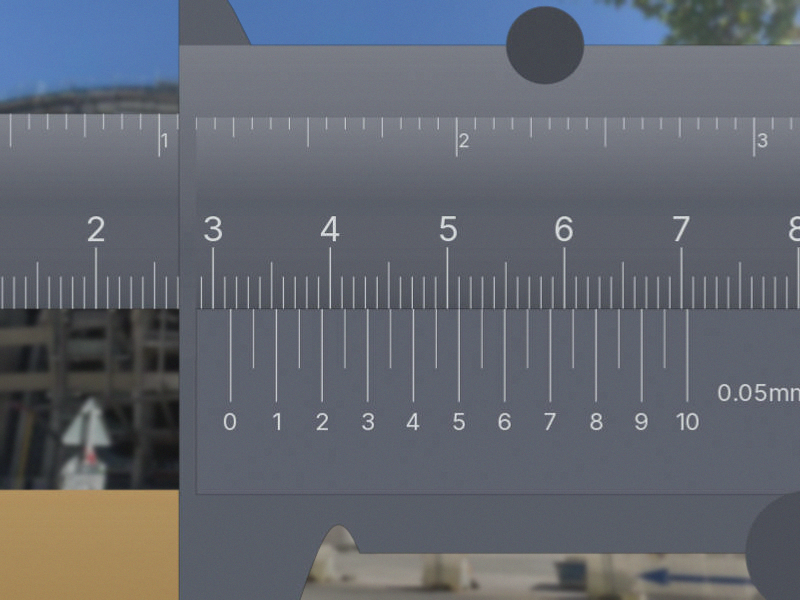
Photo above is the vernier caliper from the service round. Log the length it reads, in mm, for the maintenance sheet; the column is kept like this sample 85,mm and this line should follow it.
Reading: 31.5,mm
